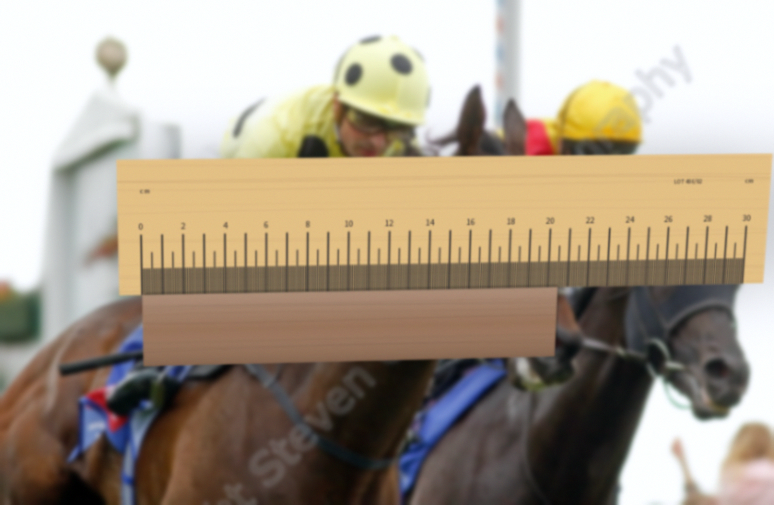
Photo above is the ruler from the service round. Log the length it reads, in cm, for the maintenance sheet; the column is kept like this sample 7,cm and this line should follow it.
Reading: 20.5,cm
